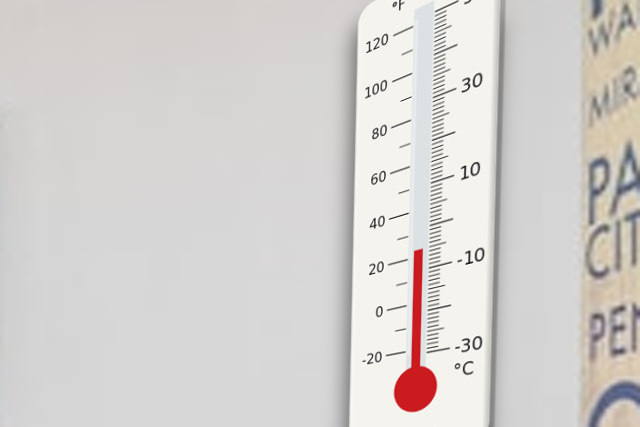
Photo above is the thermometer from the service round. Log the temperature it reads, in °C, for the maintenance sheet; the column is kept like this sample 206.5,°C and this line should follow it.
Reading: -5,°C
